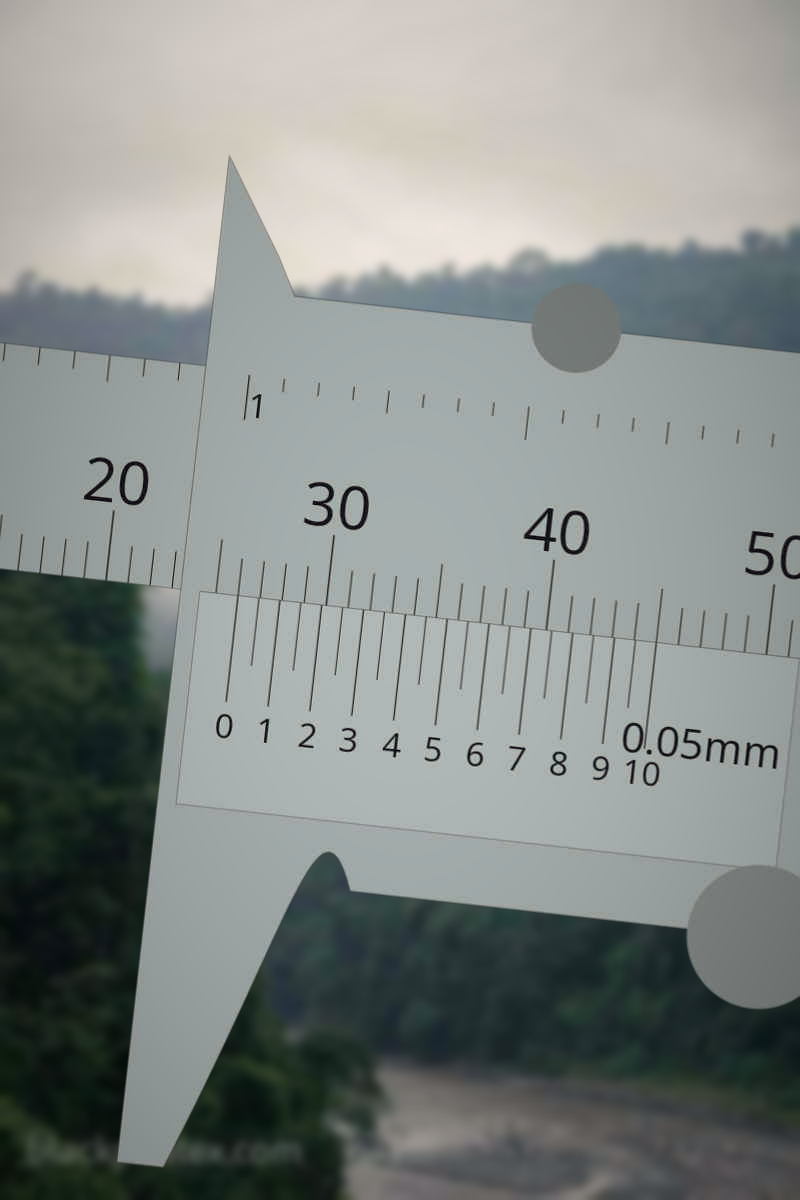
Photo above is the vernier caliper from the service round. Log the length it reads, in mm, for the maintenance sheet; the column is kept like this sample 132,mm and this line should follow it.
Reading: 26.00,mm
